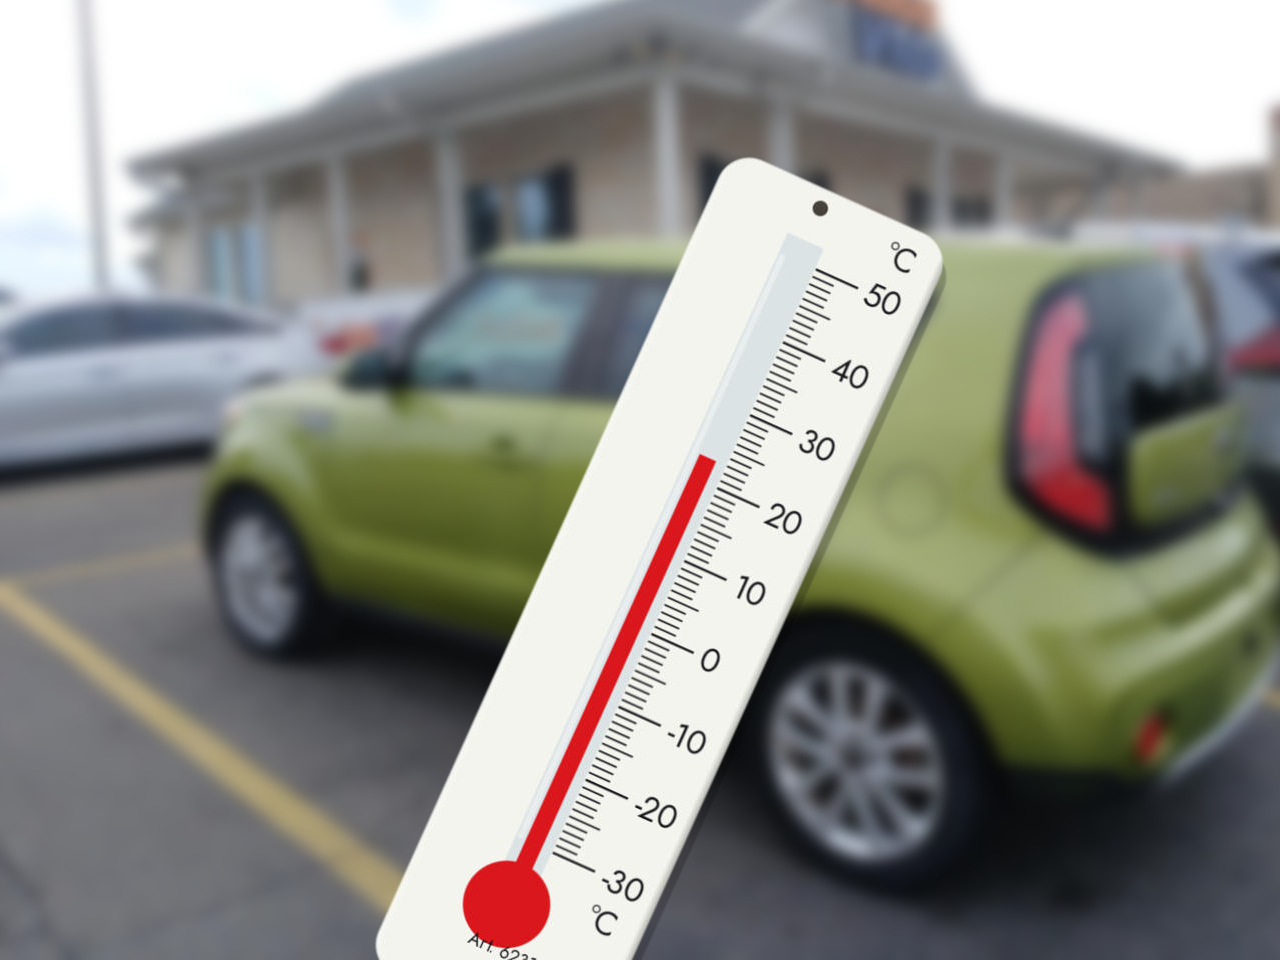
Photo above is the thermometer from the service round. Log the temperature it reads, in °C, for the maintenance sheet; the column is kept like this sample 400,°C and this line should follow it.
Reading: 23,°C
